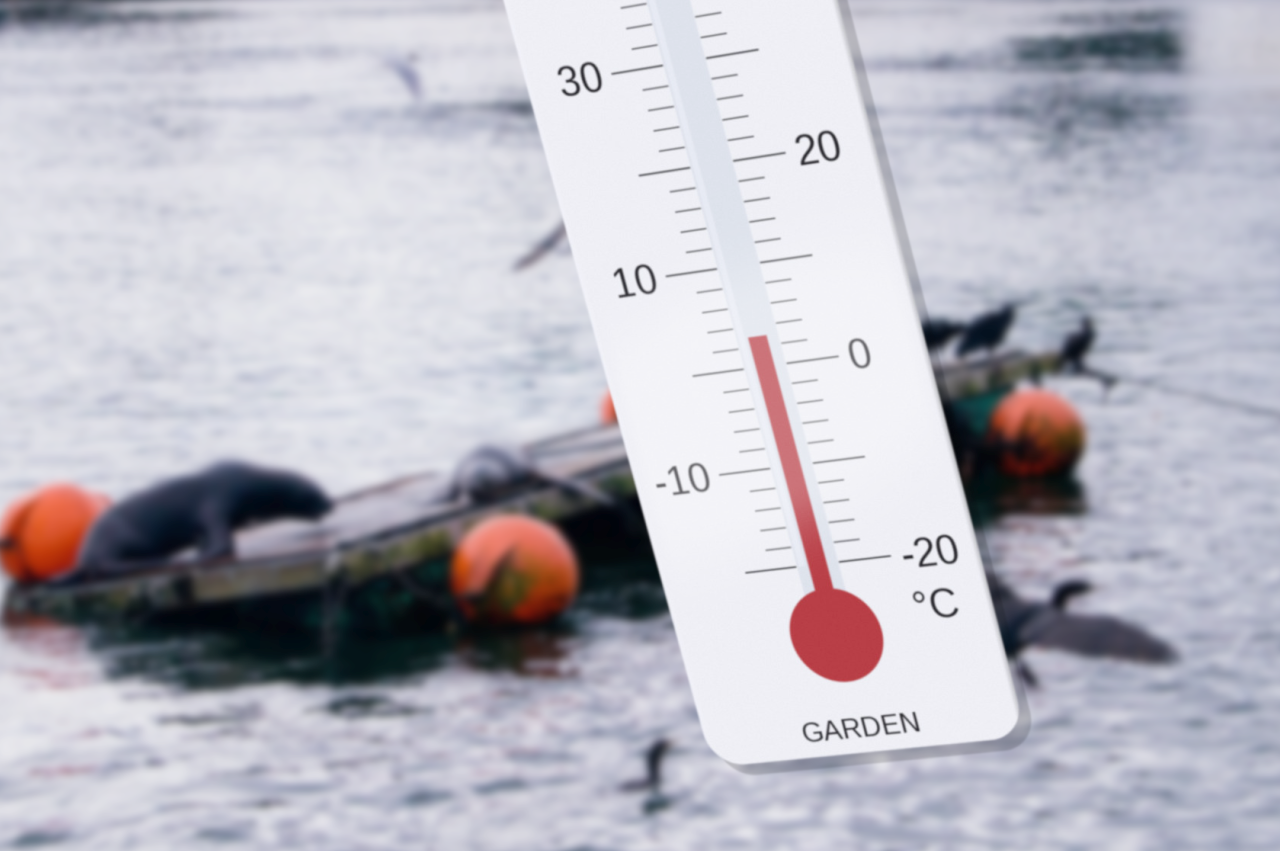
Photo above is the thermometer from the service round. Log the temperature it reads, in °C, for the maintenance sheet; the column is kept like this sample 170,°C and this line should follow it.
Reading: 3,°C
